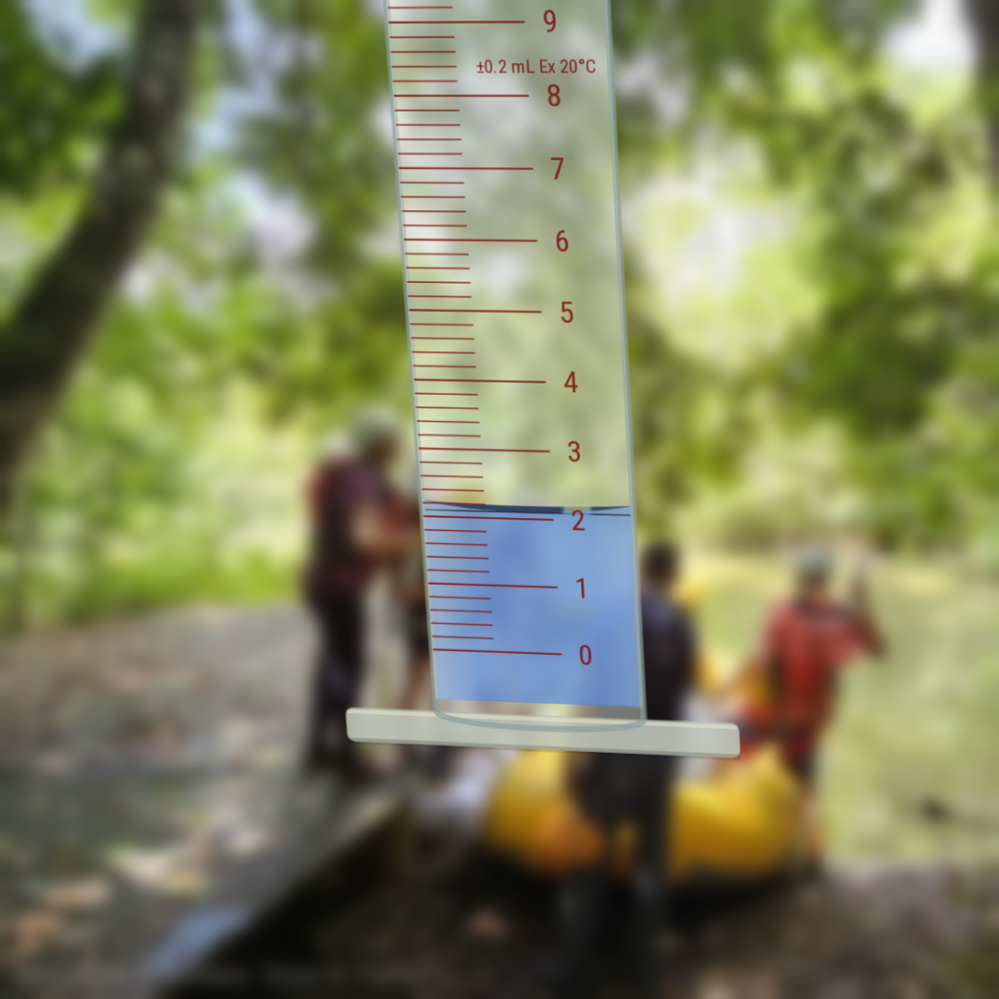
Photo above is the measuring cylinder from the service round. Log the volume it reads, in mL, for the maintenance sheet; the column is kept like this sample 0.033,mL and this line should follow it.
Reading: 2.1,mL
